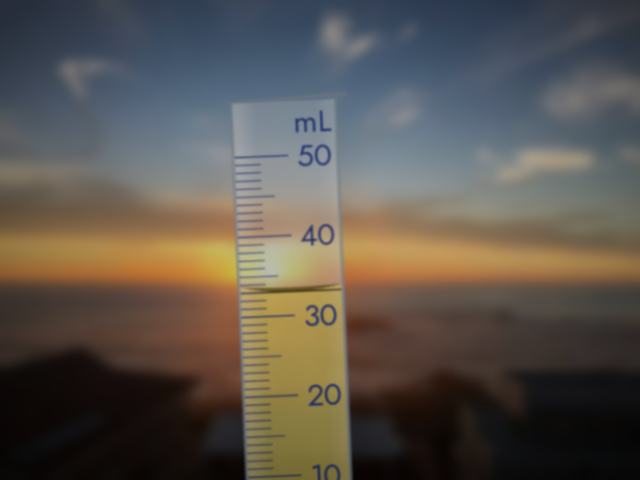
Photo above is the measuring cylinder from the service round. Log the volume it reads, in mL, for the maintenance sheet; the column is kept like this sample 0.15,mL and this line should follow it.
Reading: 33,mL
